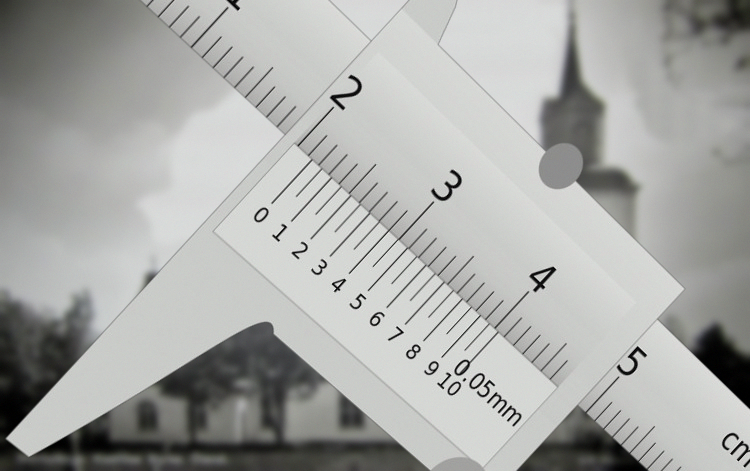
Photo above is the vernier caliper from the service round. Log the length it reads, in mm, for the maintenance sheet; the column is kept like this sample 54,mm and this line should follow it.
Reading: 21.4,mm
